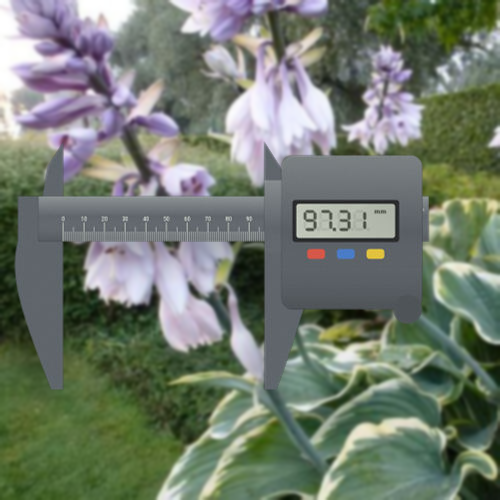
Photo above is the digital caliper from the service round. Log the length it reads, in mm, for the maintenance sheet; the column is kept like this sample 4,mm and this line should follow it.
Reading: 97.31,mm
